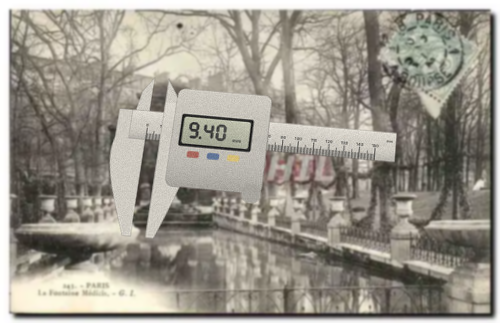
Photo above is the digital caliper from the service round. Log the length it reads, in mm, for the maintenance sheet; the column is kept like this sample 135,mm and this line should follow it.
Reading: 9.40,mm
